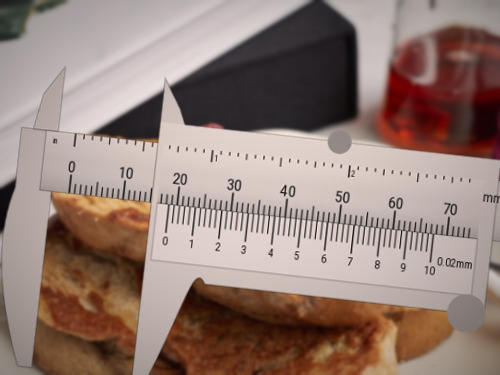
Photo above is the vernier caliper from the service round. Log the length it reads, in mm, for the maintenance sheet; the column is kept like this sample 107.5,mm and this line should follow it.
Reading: 18.5,mm
